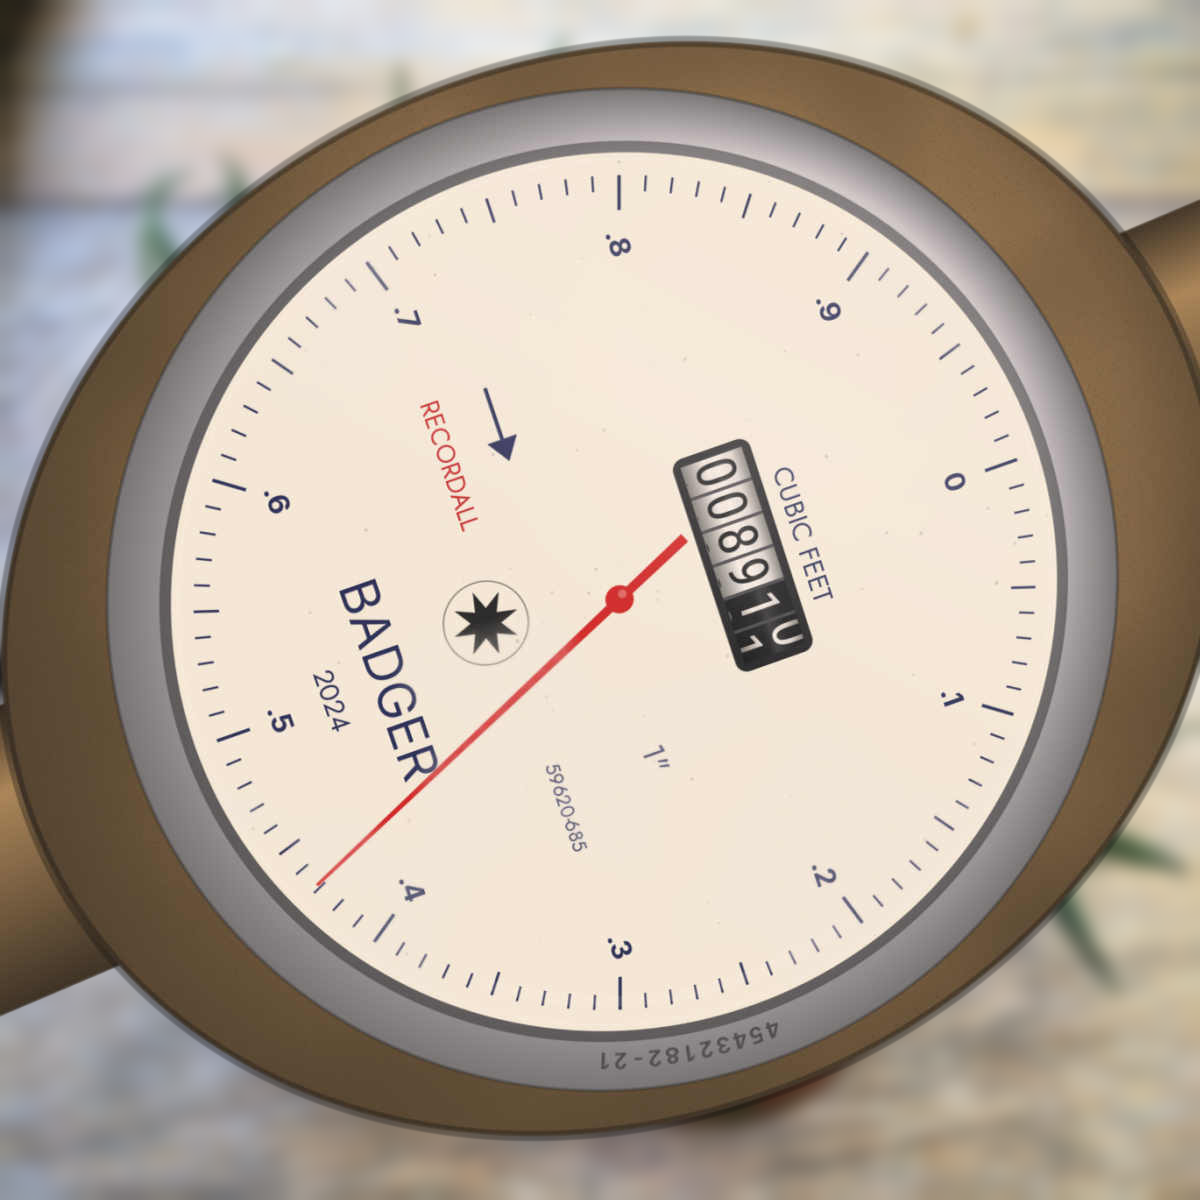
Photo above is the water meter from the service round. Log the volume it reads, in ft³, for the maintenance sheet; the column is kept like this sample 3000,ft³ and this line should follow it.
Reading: 8910.43,ft³
